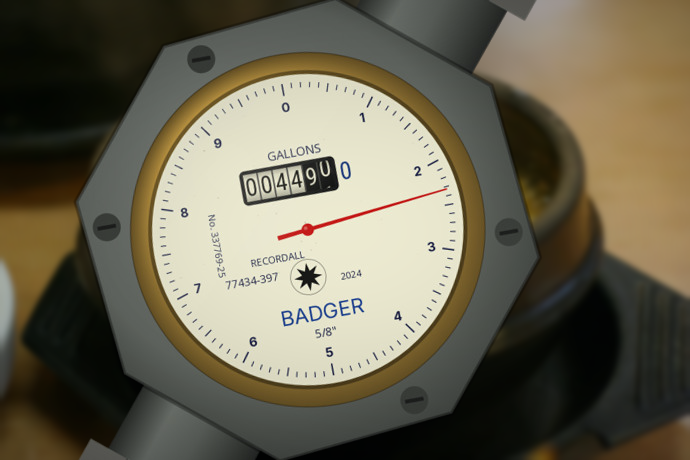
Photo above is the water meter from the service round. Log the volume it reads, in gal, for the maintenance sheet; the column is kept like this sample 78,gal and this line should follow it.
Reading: 44902.3,gal
